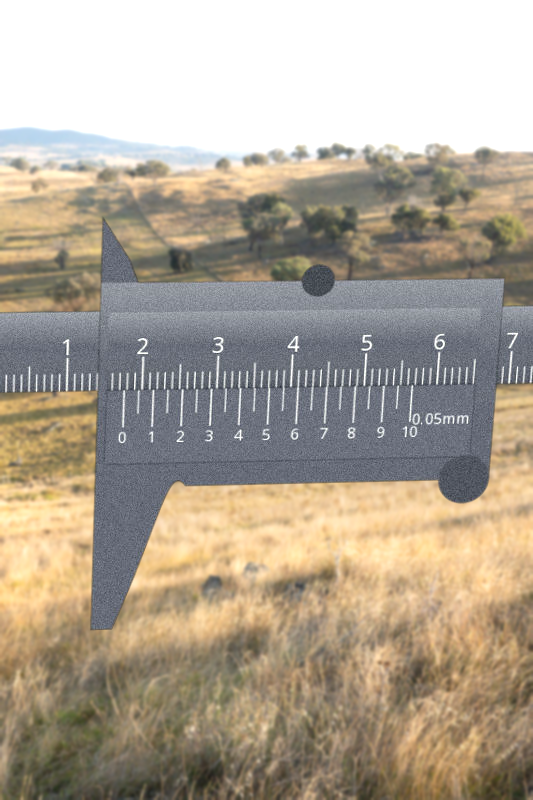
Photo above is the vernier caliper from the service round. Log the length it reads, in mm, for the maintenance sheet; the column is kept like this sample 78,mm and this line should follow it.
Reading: 17.6,mm
